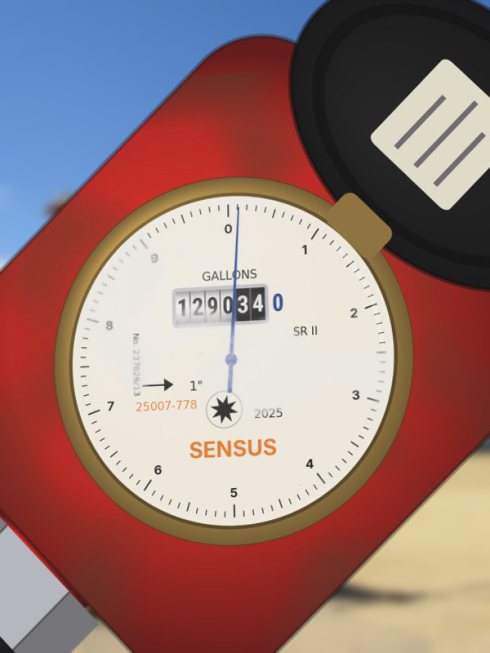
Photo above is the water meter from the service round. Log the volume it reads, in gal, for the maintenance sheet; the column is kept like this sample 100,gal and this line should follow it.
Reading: 1290340.1,gal
